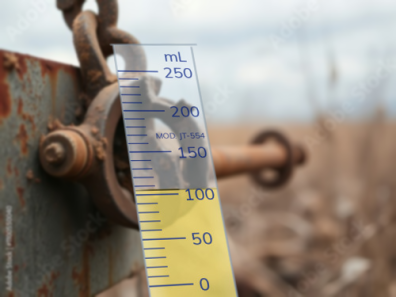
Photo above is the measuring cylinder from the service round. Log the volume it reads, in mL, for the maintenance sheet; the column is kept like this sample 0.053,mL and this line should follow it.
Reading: 105,mL
